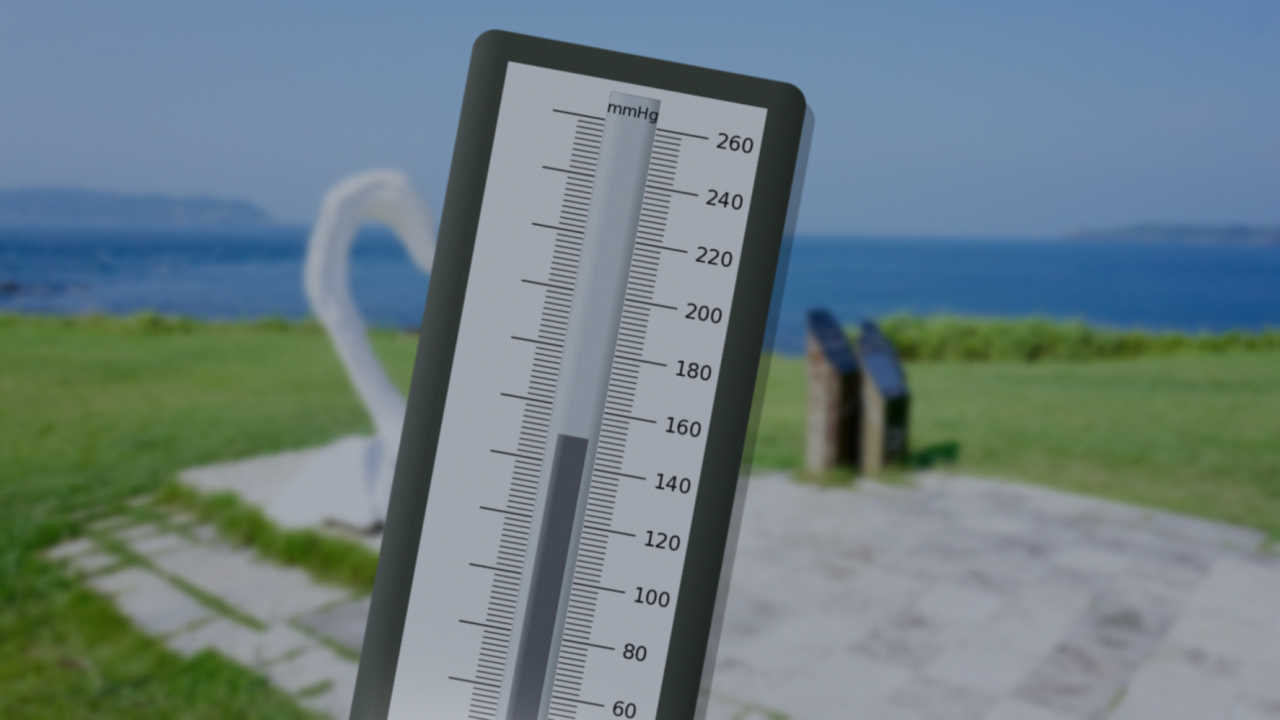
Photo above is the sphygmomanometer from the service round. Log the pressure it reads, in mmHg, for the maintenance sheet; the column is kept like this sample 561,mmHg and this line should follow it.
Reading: 150,mmHg
